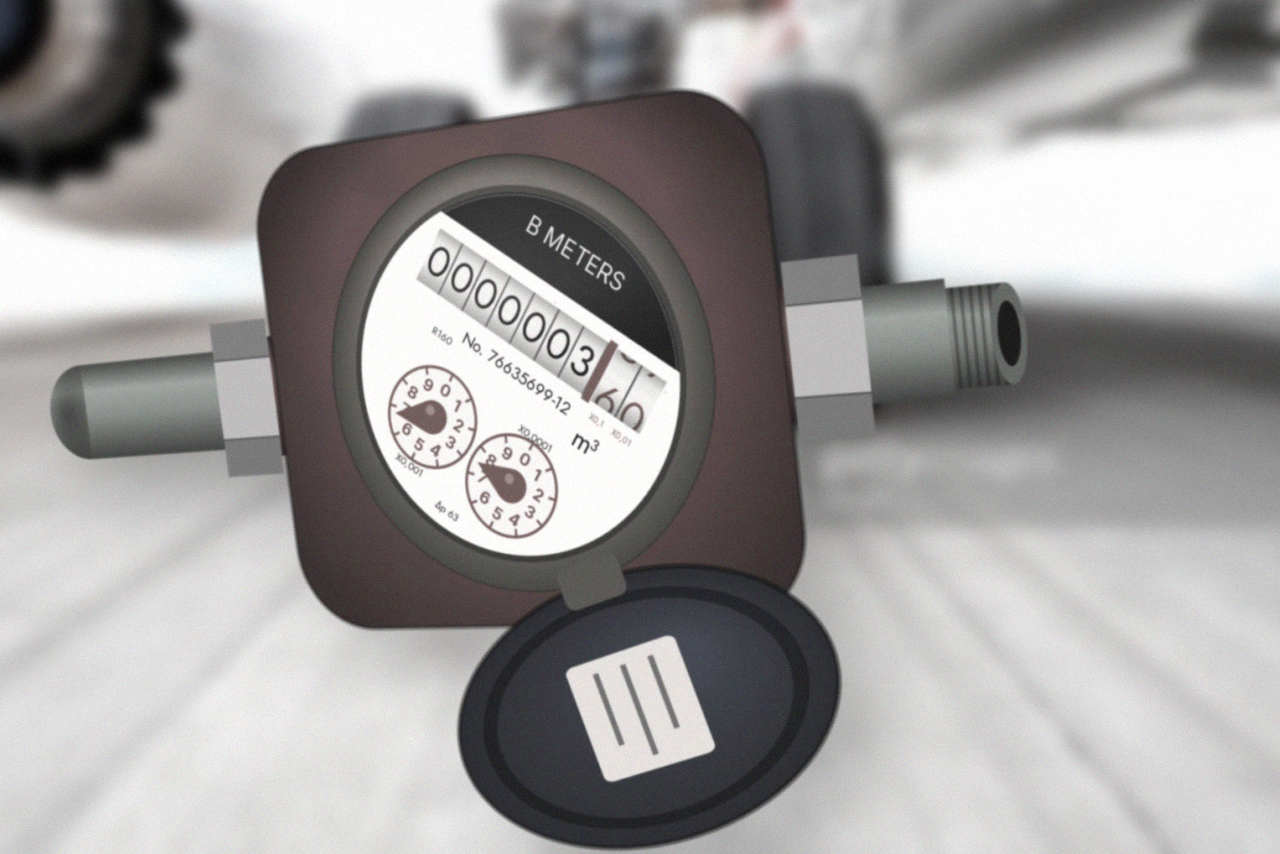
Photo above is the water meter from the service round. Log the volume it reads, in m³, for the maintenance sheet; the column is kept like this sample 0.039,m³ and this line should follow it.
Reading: 3.5967,m³
